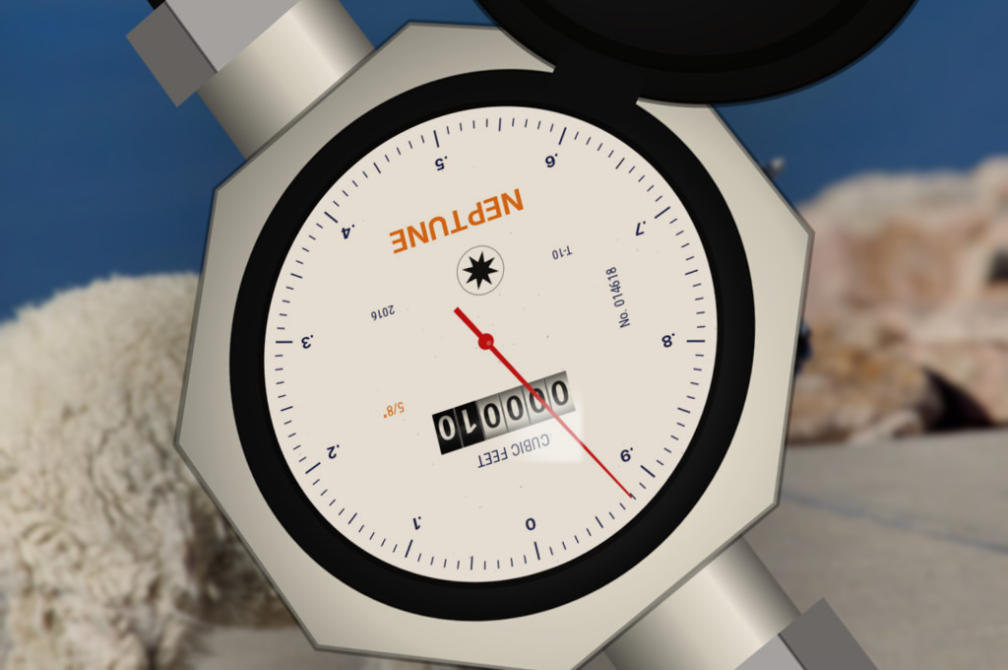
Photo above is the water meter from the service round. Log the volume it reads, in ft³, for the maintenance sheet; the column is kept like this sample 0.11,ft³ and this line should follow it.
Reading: 9.92,ft³
